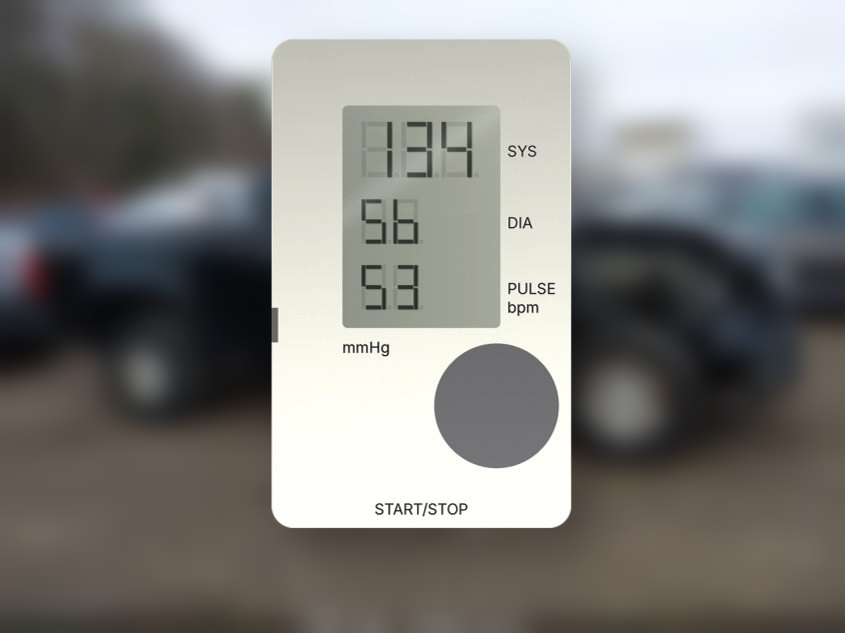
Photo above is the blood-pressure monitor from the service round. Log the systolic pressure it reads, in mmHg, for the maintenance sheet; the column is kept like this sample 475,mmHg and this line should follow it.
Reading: 134,mmHg
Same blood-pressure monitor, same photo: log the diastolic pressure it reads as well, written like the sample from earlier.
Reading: 56,mmHg
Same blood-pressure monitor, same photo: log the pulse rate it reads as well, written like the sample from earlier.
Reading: 53,bpm
